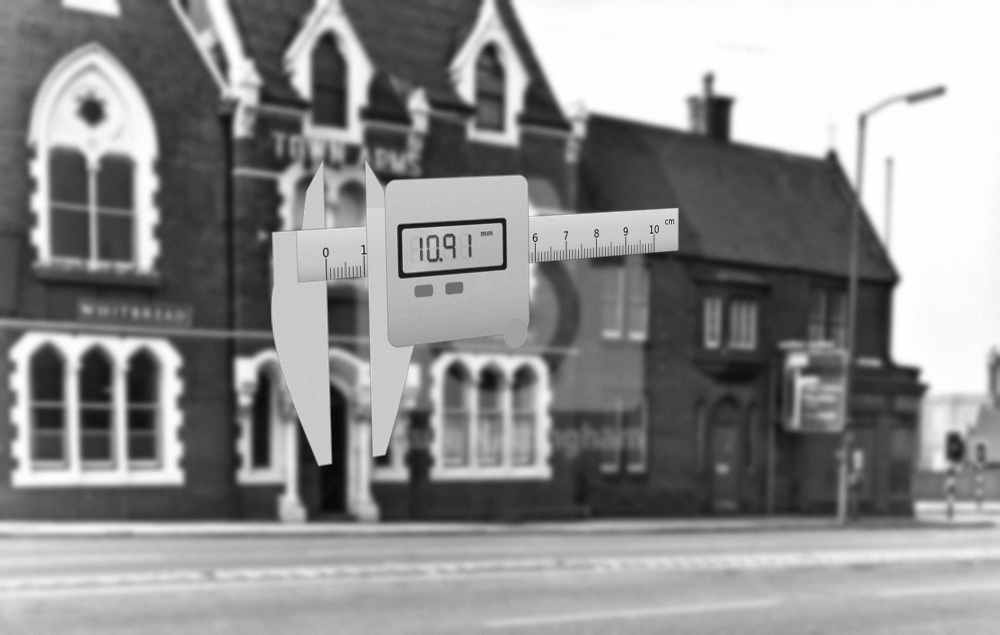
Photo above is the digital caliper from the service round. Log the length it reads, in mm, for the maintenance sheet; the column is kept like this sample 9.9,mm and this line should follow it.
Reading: 10.91,mm
